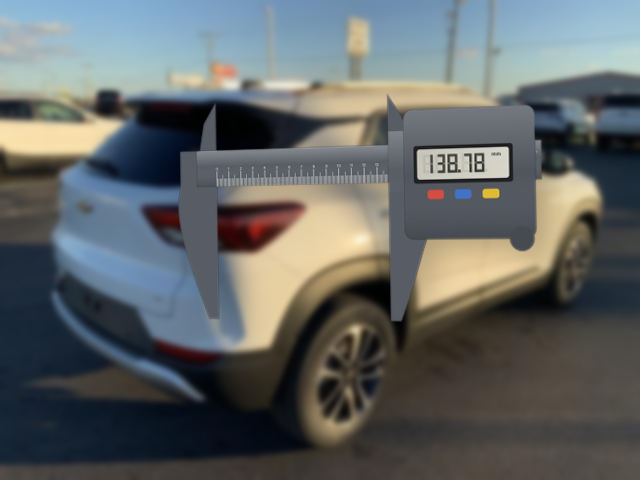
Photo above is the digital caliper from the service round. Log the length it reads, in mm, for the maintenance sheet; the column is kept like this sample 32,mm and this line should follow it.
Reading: 138.78,mm
